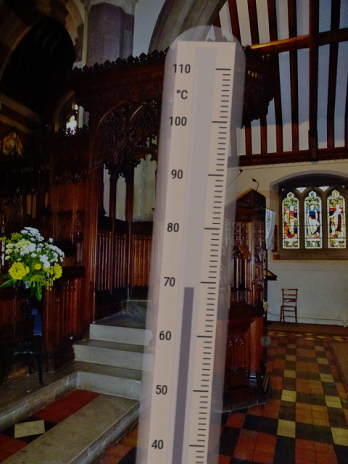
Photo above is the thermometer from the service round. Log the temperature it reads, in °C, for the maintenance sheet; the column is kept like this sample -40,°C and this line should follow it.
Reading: 69,°C
